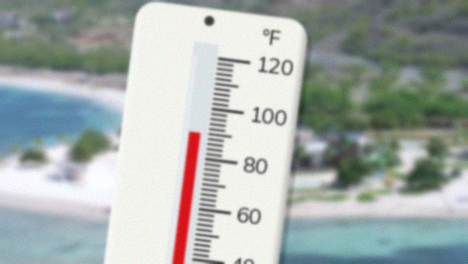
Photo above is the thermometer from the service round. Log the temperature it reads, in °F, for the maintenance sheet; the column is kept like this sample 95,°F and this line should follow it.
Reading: 90,°F
